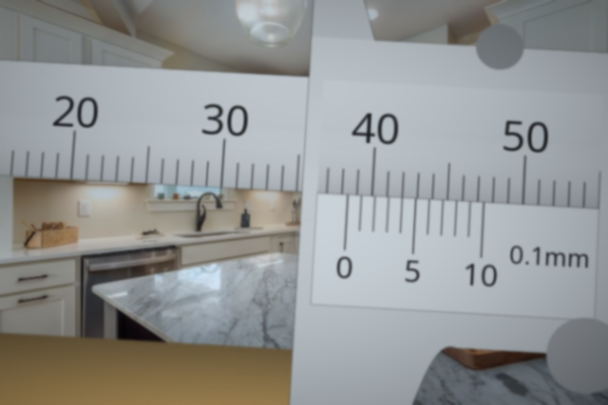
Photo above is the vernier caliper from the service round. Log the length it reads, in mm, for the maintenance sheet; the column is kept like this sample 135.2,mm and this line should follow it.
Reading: 38.4,mm
